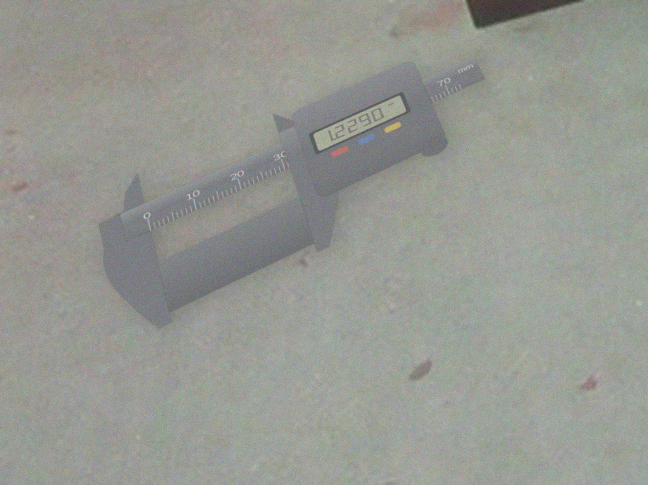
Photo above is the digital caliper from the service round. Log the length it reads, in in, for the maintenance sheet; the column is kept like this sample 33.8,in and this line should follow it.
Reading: 1.2290,in
